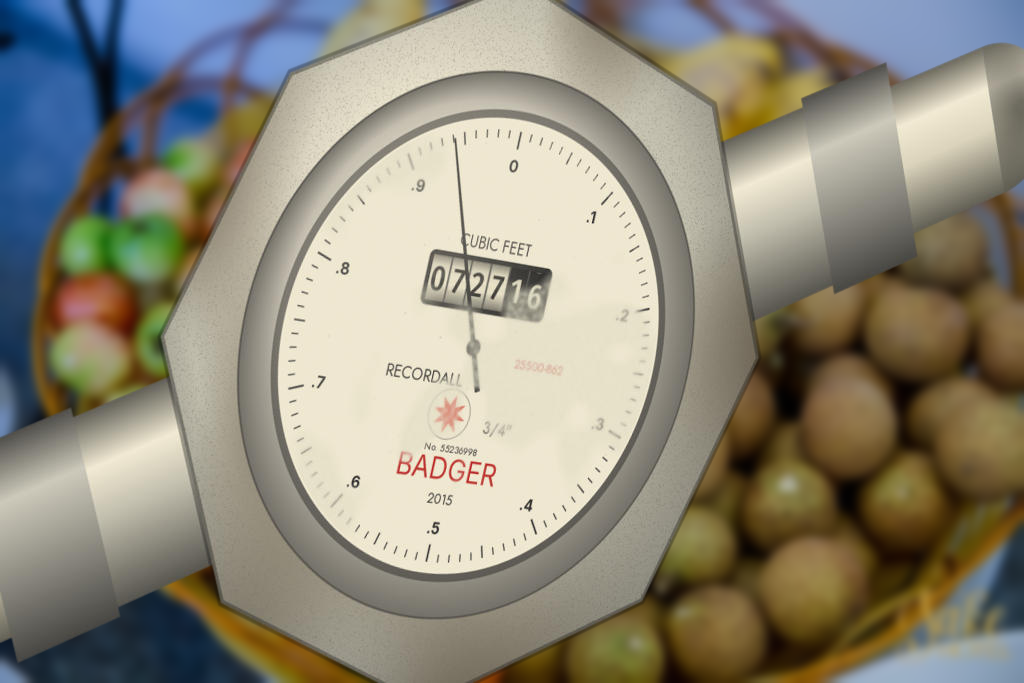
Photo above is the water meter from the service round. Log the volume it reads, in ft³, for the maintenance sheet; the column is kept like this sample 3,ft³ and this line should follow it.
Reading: 72715.94,ft³
